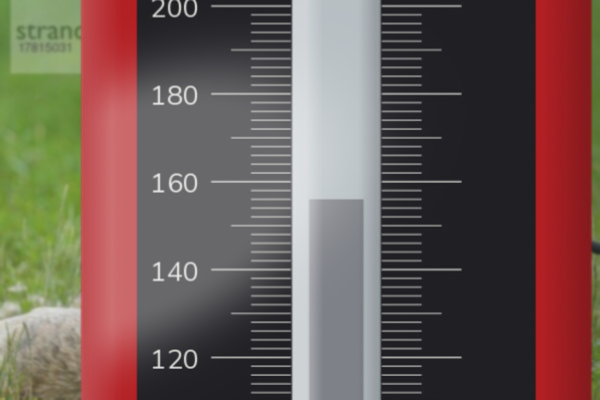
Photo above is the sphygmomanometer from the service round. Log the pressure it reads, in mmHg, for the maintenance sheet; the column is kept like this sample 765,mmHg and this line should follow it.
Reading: 156,mmHg
